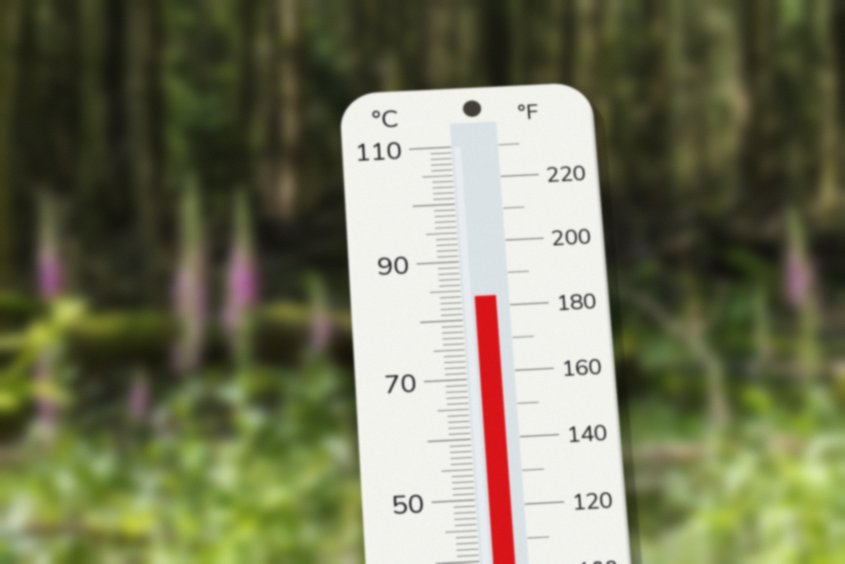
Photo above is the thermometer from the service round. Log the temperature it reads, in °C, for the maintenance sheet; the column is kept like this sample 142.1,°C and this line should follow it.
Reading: 84,°C
